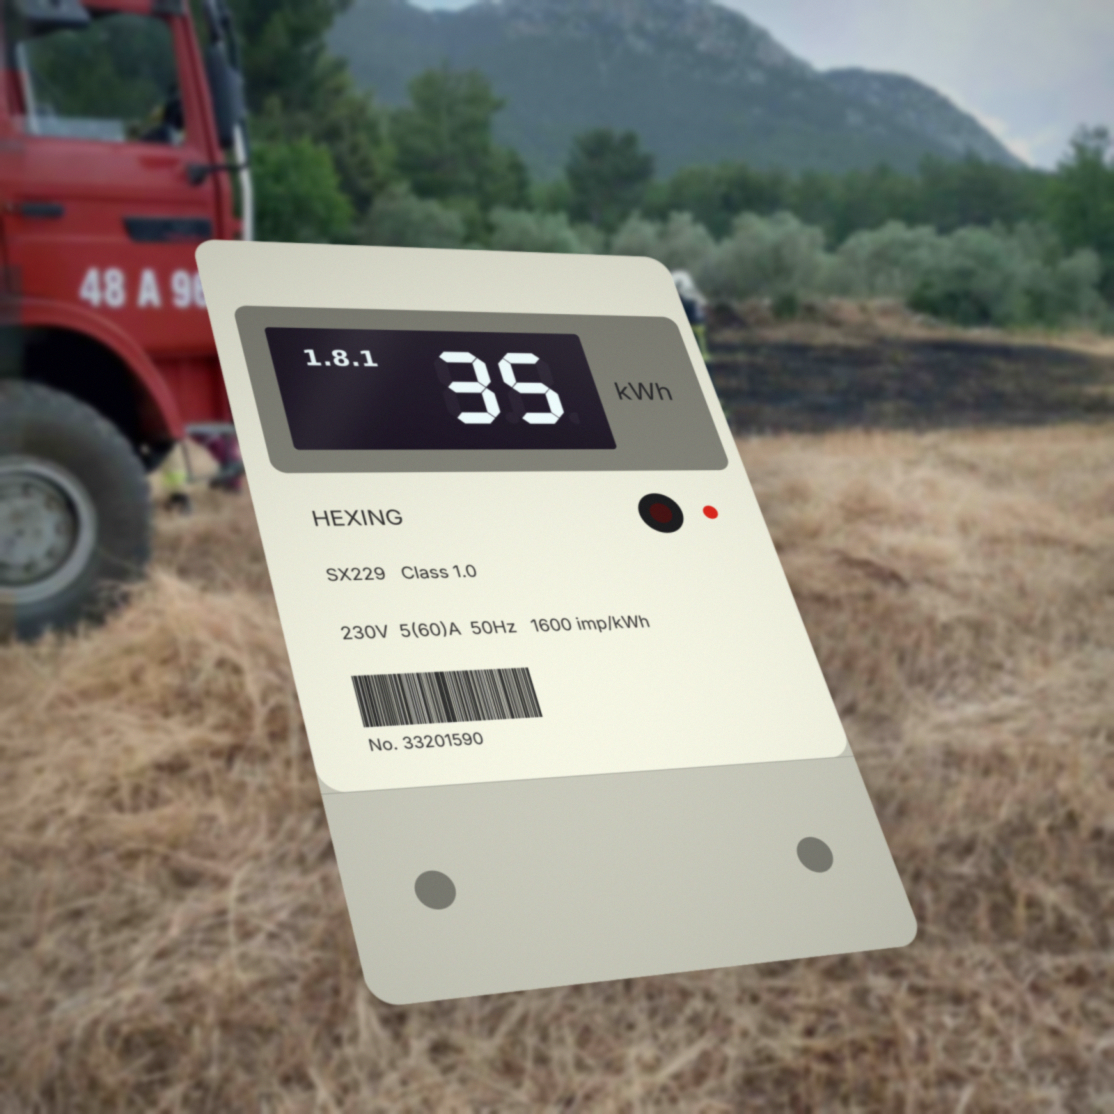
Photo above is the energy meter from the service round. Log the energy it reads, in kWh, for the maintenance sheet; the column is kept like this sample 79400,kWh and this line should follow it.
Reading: 35,kWh
